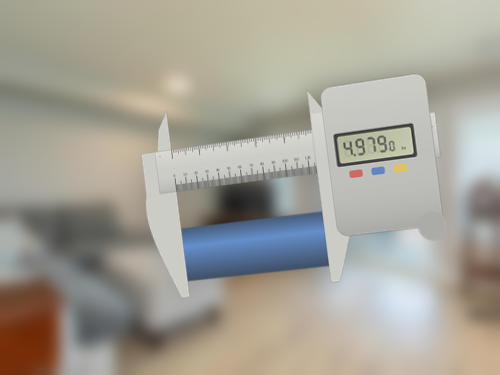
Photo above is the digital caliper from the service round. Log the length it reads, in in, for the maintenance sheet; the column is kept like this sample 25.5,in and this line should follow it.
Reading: 4.9790,in
